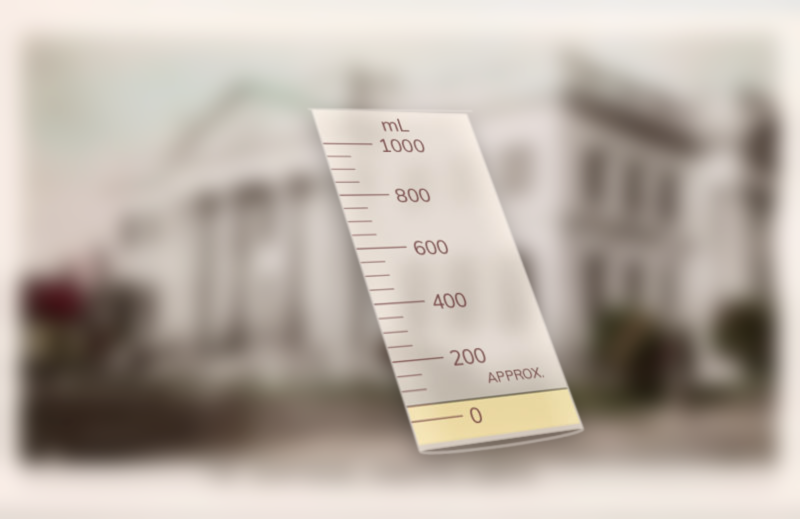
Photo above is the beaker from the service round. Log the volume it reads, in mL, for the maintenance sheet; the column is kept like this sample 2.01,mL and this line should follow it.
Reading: 50,mL
